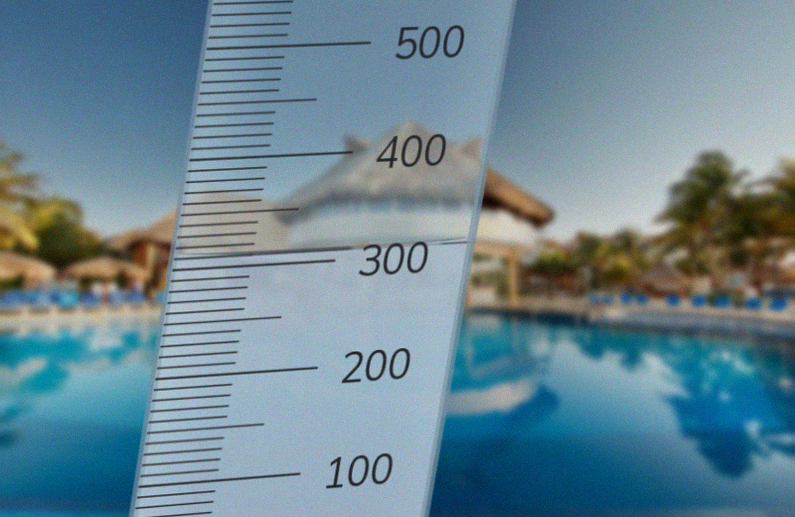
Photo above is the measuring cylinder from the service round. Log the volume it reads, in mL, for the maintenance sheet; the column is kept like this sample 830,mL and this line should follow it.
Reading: 310,mL
